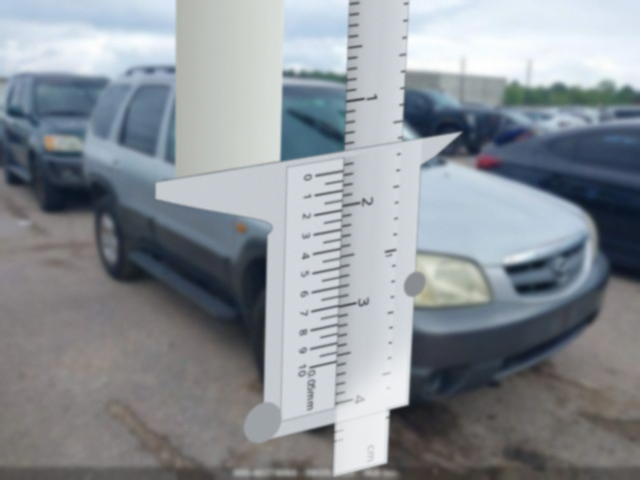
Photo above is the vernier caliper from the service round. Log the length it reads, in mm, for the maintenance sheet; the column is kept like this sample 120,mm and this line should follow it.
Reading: 16.6,mm
